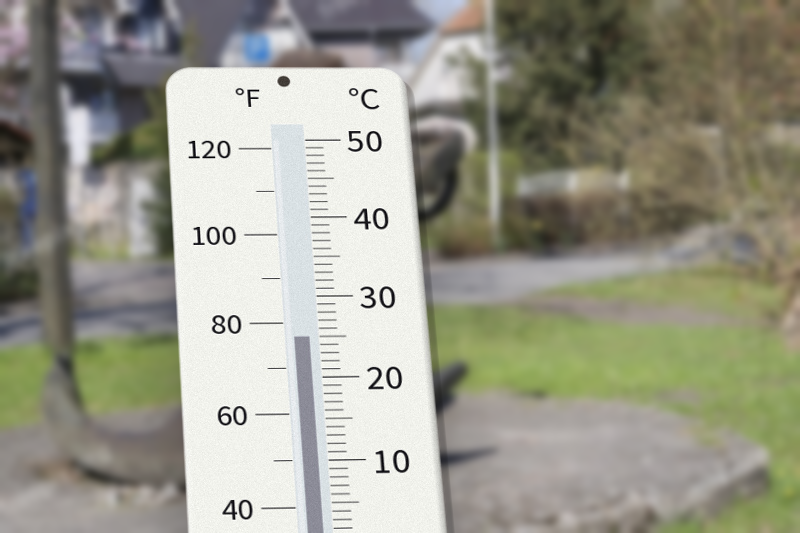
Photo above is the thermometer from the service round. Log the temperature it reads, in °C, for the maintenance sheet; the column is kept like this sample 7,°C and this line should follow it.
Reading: 25,°C
